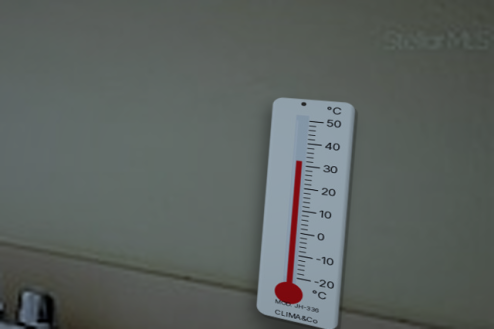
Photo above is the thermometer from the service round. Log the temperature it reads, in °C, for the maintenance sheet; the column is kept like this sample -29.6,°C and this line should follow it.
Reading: 32,°C
